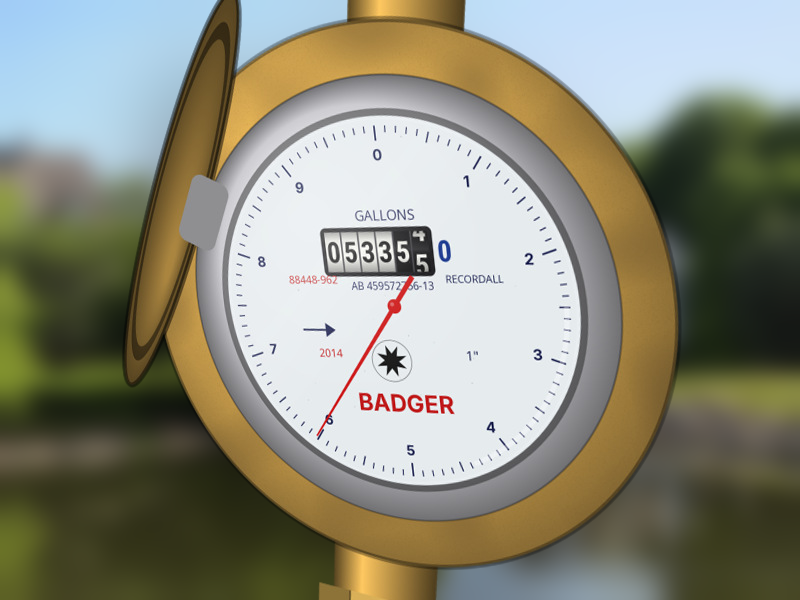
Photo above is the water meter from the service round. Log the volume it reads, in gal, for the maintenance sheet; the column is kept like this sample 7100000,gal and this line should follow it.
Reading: 533546.0,gal
